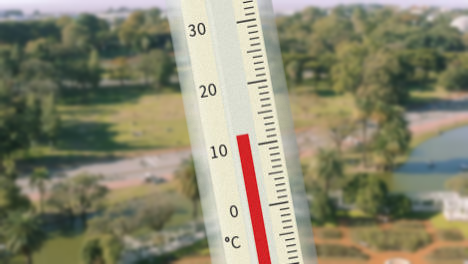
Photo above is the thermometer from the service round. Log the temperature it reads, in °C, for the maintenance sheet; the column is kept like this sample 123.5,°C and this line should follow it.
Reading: 12,°C
